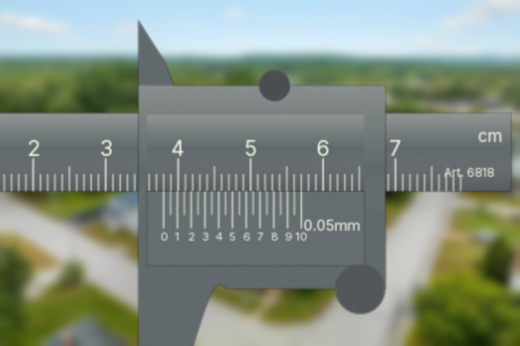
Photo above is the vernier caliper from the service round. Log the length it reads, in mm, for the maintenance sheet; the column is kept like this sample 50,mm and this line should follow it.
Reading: 38.0,mm
